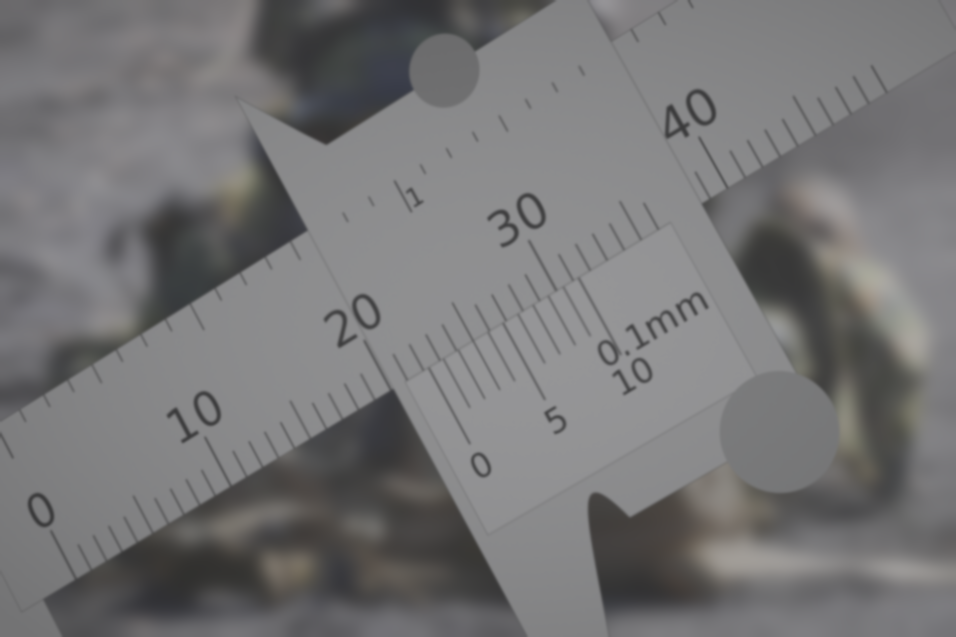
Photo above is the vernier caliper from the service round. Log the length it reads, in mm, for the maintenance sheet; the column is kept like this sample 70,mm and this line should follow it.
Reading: 22.3,mm
